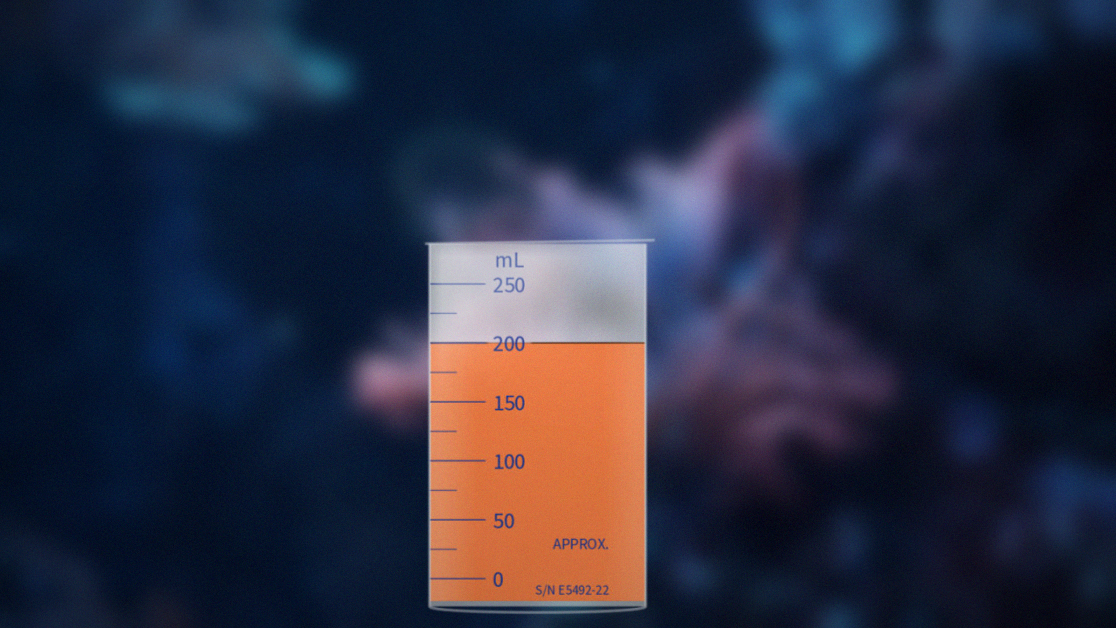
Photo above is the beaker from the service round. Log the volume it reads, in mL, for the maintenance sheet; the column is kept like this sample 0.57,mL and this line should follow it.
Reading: 200,mL
